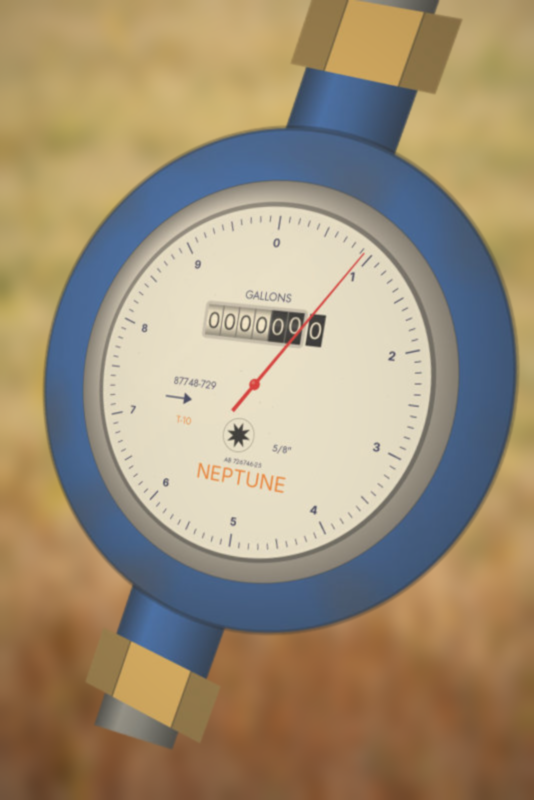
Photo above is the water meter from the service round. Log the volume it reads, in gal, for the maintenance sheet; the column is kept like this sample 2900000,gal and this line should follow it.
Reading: 0.9,gal
